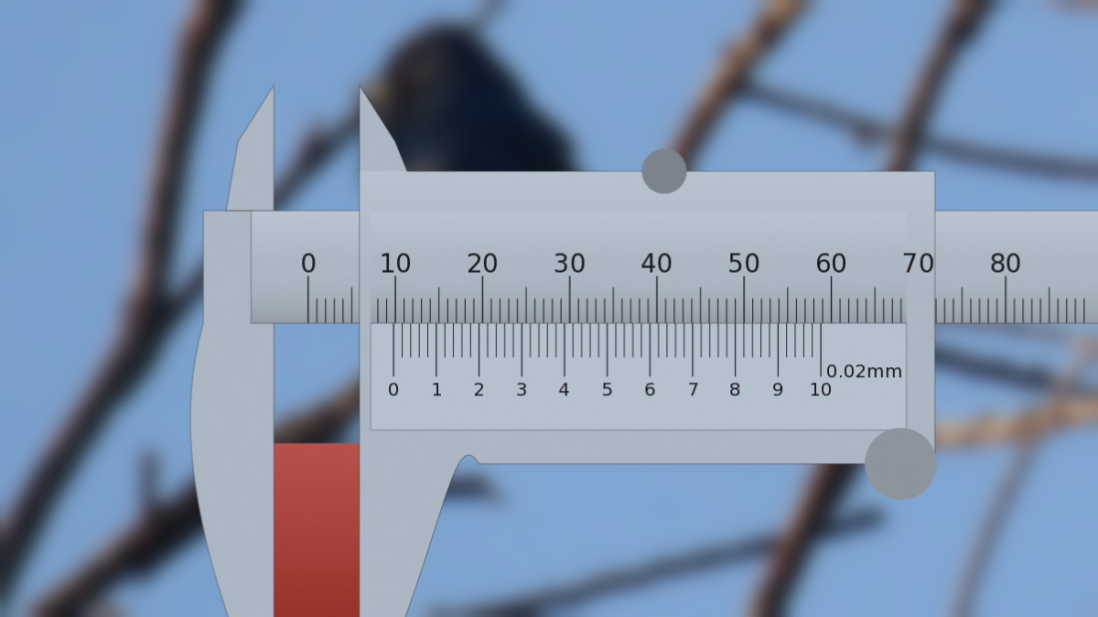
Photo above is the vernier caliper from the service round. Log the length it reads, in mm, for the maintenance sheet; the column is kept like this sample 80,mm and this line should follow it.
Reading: 9.8,mm
